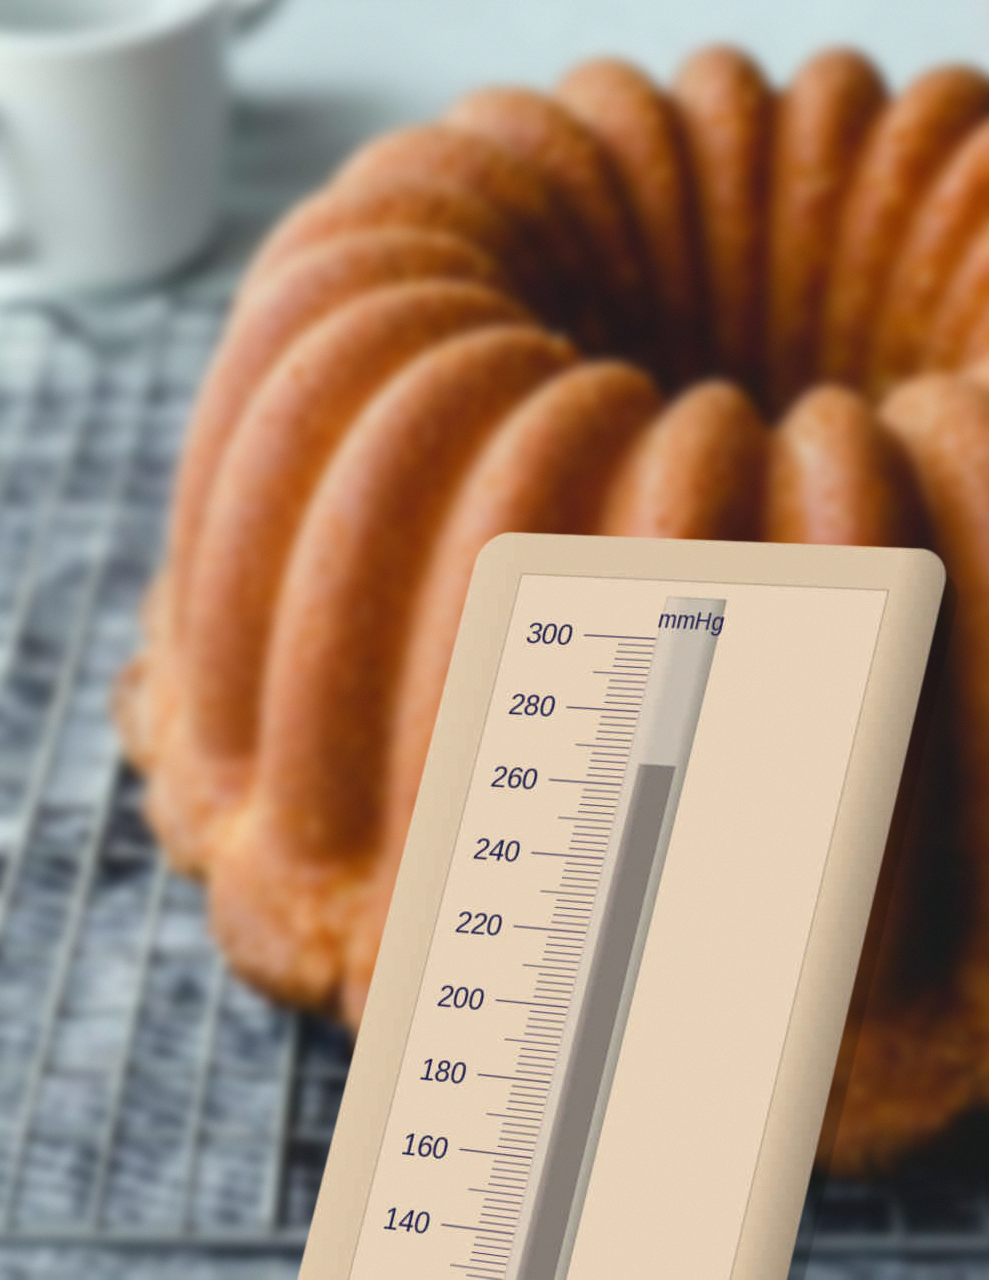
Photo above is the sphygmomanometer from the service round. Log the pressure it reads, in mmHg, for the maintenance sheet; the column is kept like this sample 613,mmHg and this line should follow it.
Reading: 266,mmHg
